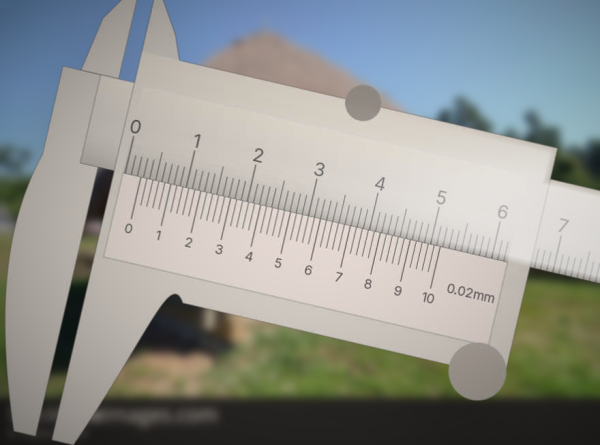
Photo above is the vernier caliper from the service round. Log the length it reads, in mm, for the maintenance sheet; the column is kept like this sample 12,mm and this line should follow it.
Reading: 2.6,mm
